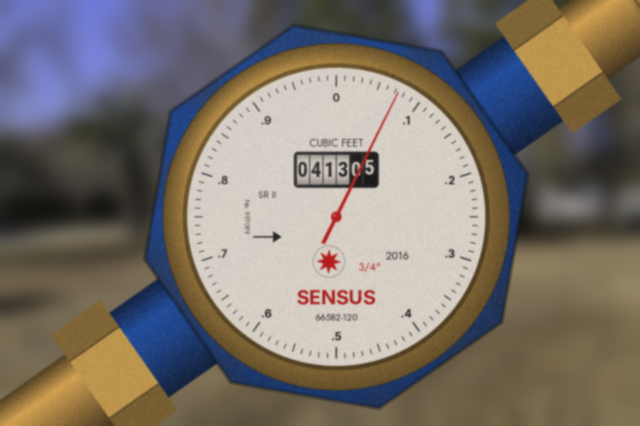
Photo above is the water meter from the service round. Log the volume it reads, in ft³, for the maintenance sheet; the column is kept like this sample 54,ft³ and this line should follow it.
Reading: 41305.07,ft³
